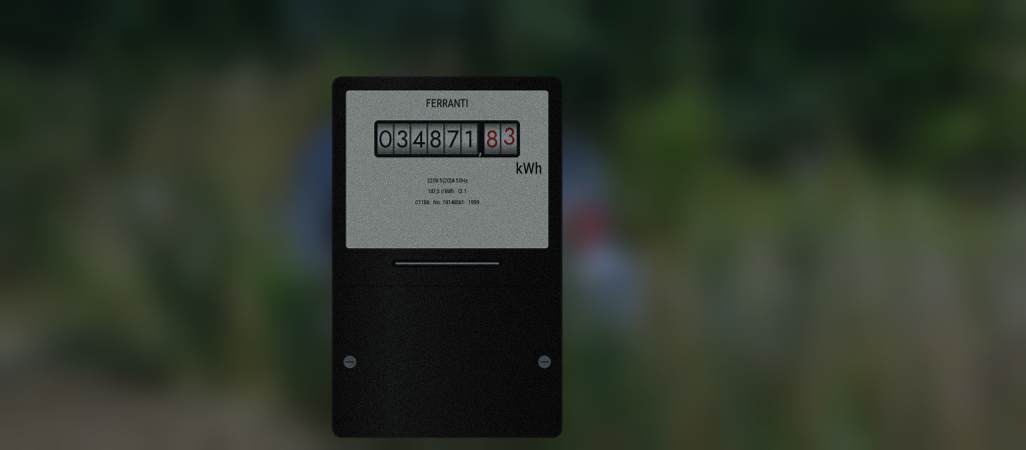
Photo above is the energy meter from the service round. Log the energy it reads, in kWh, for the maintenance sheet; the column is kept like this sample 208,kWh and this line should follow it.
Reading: 34871.83,kWh
